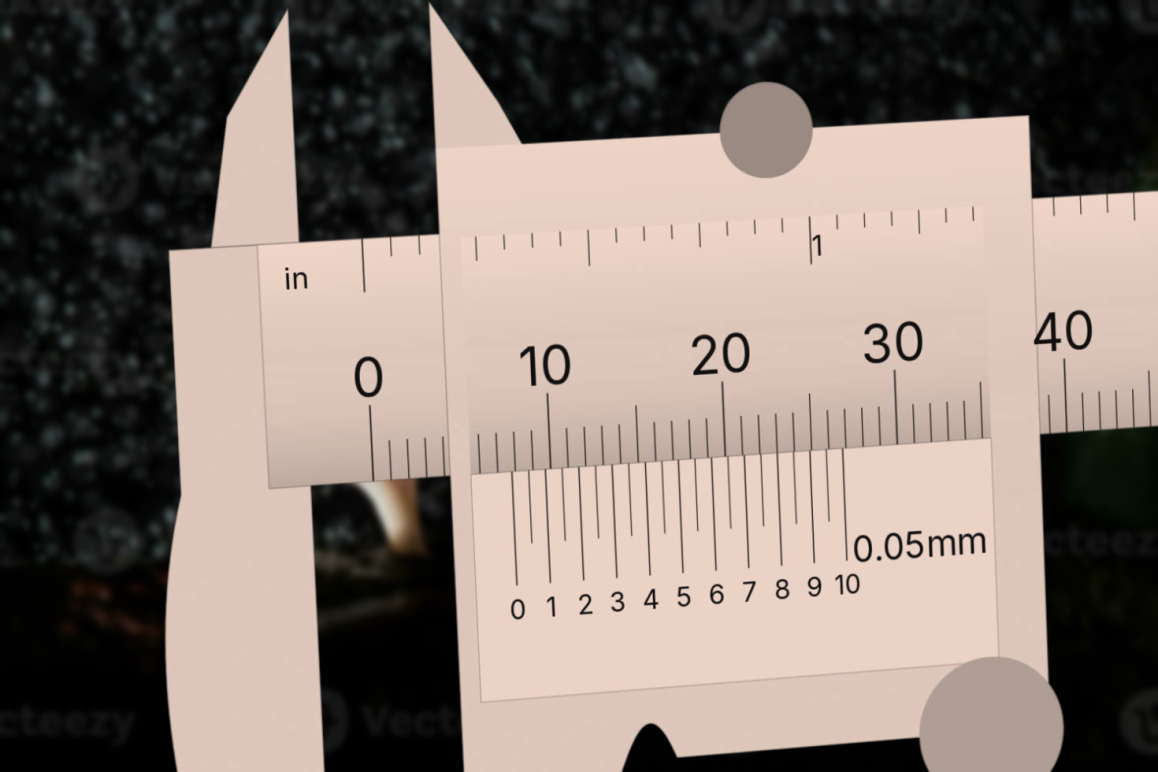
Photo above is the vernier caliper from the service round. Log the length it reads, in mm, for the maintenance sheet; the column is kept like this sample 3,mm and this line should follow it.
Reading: 7.8,mm
